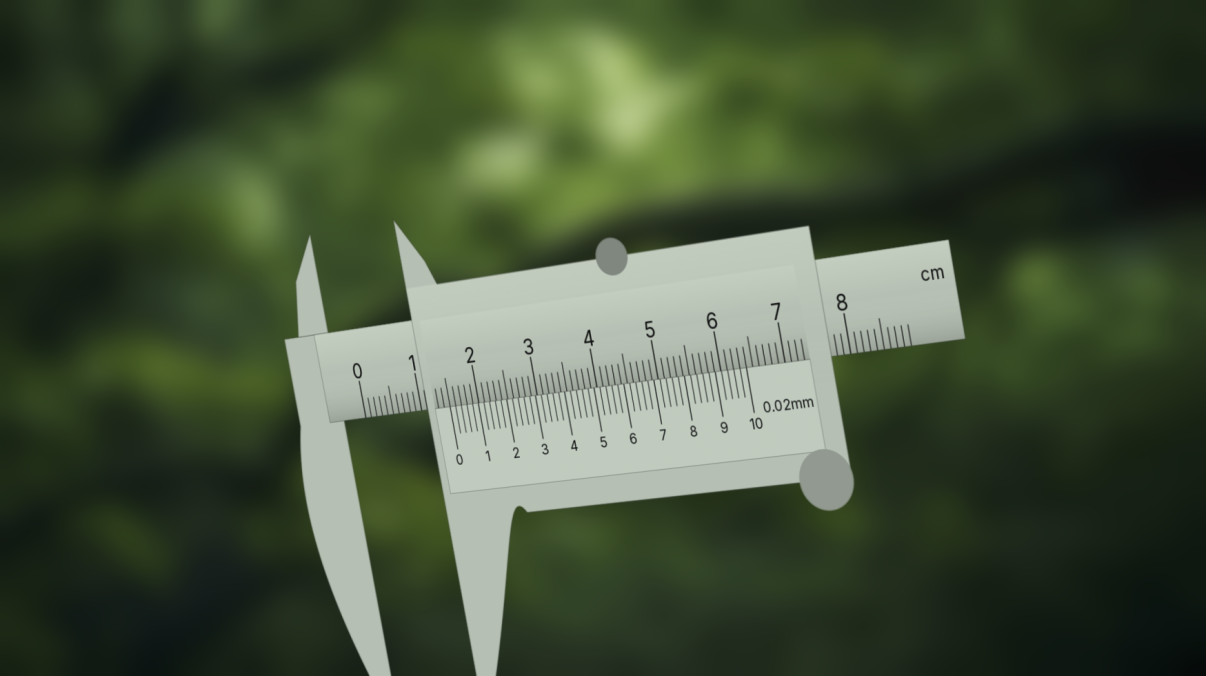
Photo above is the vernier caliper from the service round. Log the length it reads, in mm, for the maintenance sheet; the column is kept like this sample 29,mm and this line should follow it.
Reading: 15.0,mm
